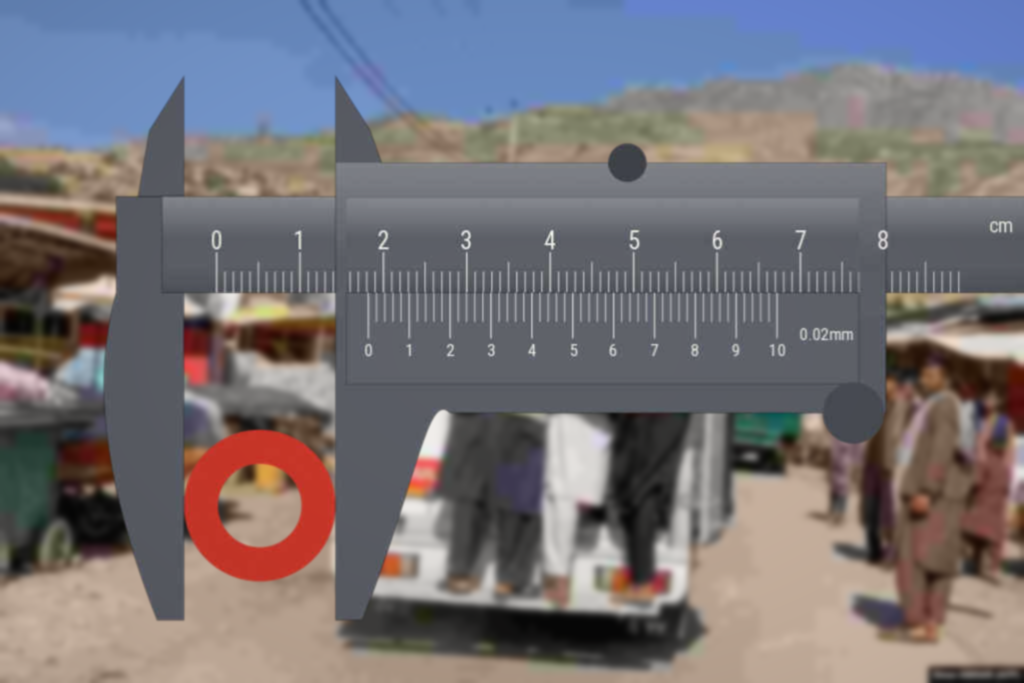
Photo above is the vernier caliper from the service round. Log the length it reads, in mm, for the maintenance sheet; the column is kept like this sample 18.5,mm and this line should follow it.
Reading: 18.2,mm
